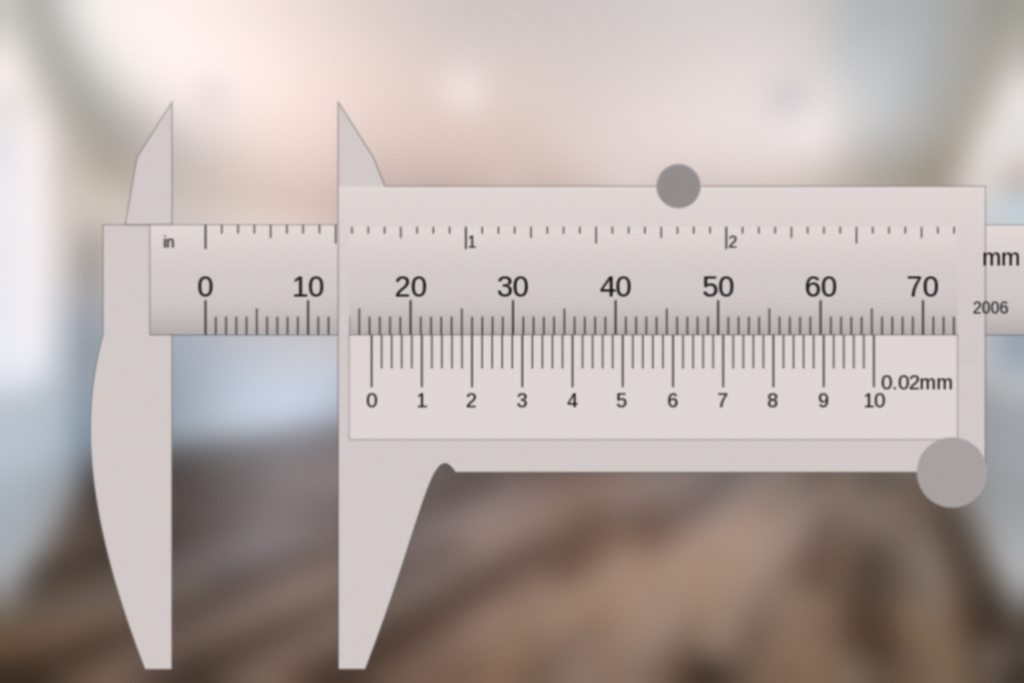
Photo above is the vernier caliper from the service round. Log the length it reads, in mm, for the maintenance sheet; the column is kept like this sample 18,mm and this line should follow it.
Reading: 16.2,mm
